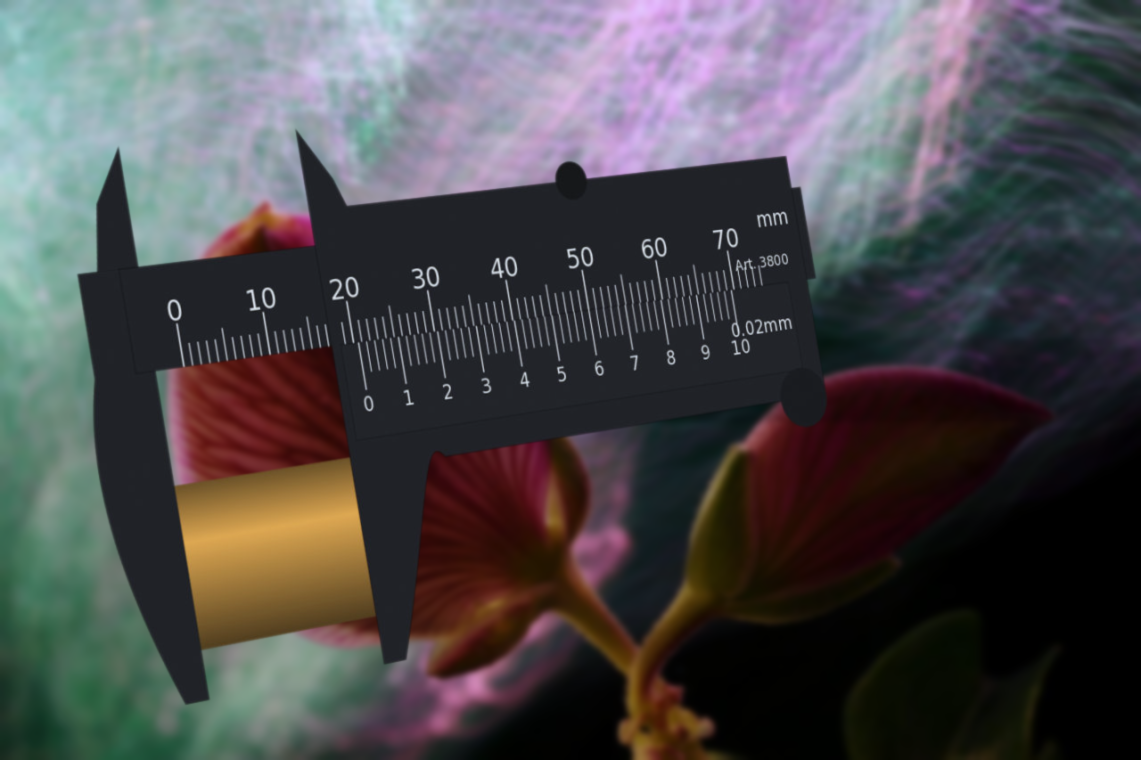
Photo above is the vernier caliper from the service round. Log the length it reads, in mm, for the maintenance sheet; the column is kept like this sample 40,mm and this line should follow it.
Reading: 20.6,mm
